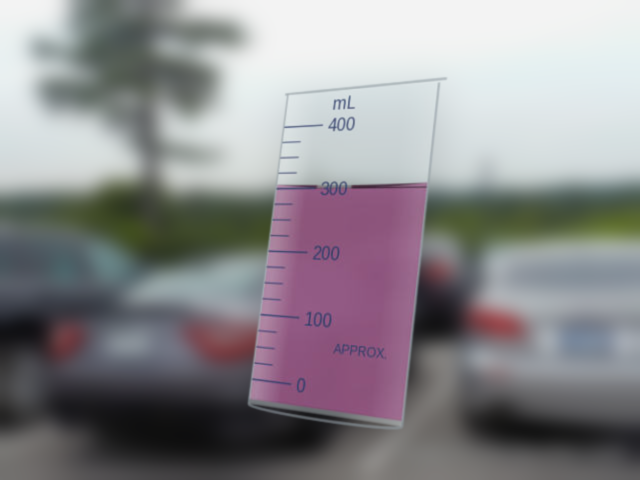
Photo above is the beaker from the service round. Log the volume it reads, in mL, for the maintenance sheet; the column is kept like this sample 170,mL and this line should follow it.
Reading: 300,mL
